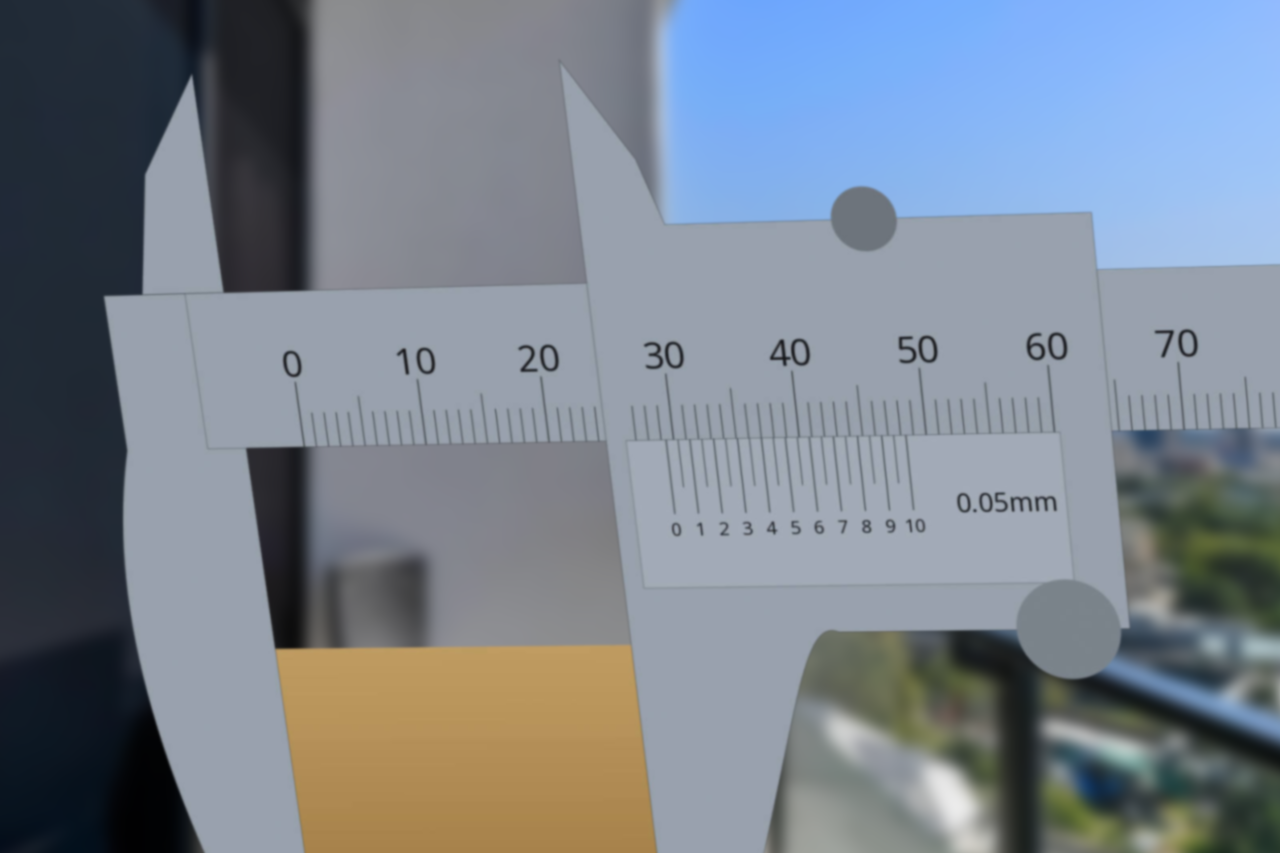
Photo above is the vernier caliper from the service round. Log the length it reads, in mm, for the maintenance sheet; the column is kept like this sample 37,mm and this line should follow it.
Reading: 29.4,mm
